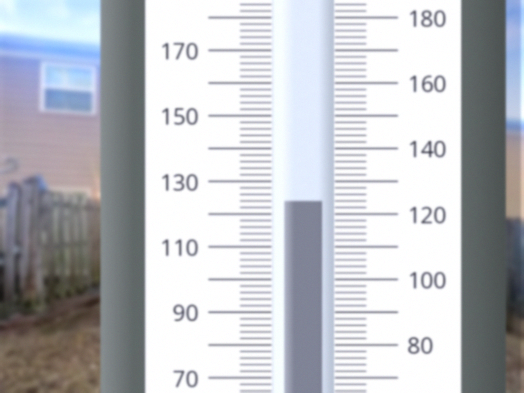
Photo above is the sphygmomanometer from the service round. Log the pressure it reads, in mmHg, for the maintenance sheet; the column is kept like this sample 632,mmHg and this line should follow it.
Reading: 124,mmHg
